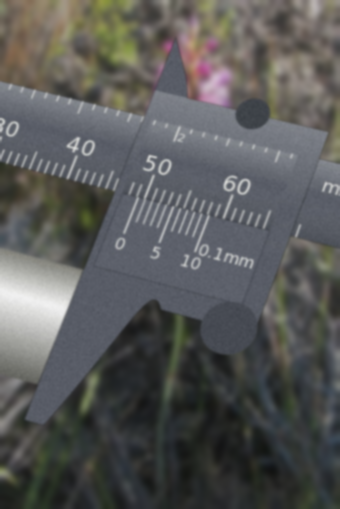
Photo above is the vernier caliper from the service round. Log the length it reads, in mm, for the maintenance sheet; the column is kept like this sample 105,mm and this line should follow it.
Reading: 49.2,mm
